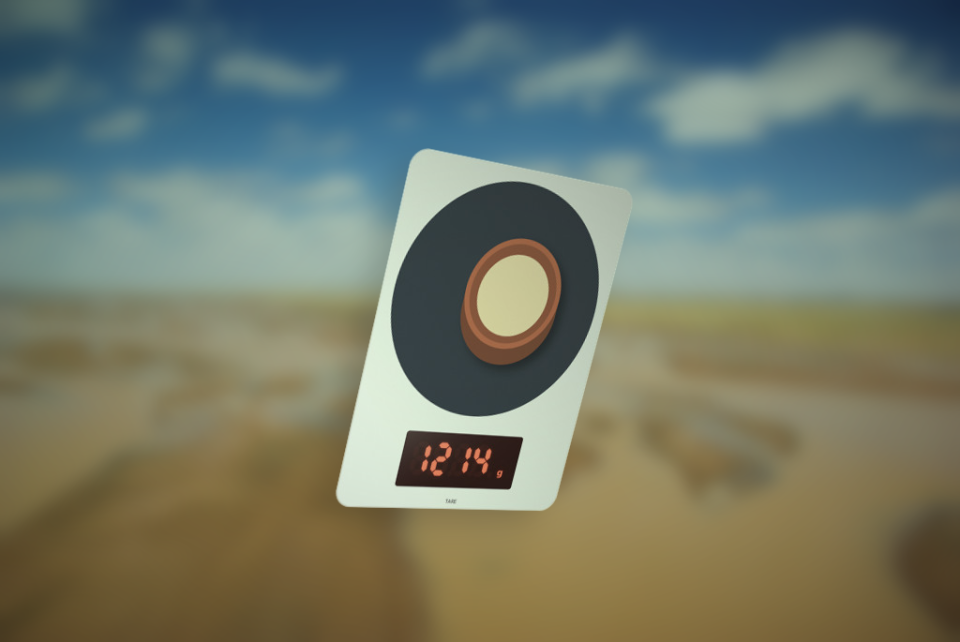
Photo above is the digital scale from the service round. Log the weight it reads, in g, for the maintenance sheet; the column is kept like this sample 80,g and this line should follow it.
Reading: 1214,g
